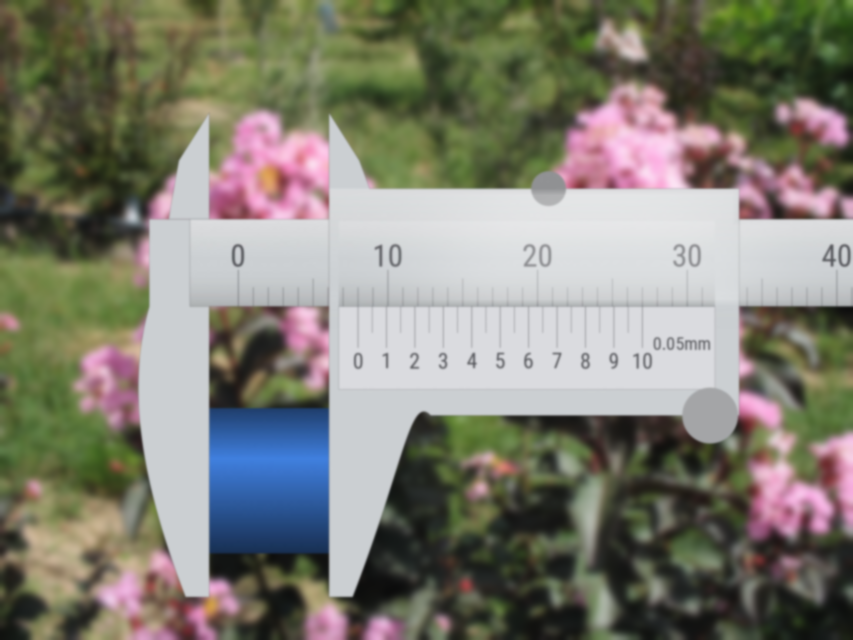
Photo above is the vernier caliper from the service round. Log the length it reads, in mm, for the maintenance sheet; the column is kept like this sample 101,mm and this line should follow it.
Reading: 8.0,mm
